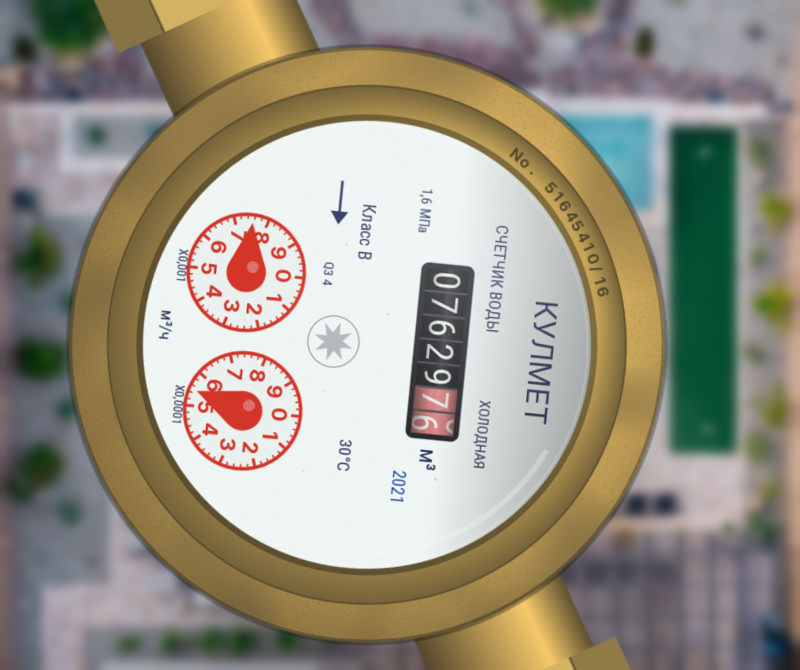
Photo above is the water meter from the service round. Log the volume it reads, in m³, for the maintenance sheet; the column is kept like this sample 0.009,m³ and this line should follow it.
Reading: 7629.7575,m³
